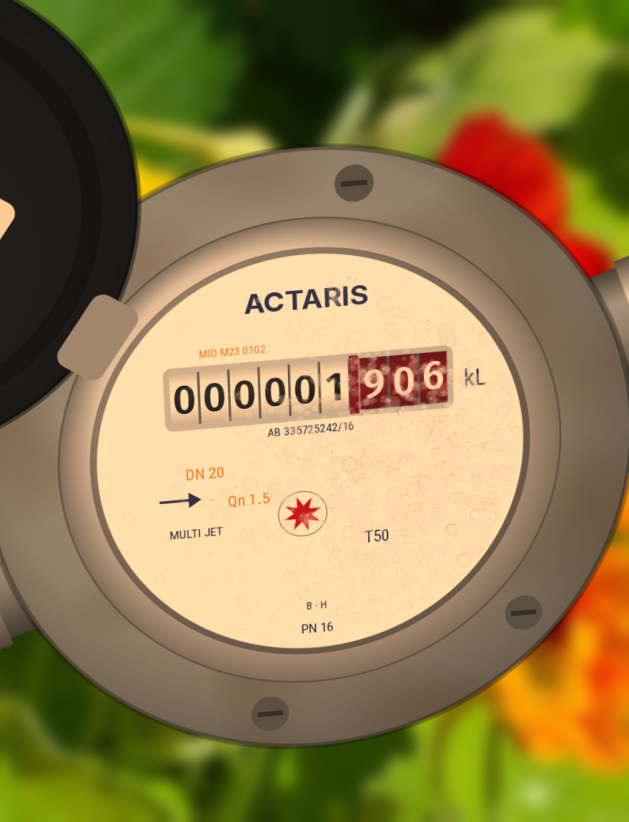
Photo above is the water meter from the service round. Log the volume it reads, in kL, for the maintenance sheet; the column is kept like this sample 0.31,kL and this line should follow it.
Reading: 1.906,kL
